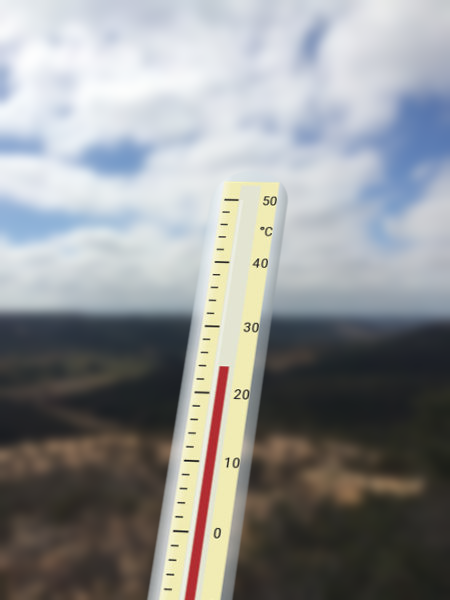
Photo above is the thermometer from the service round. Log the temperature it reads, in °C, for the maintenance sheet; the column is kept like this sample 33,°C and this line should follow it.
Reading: 24,°C
